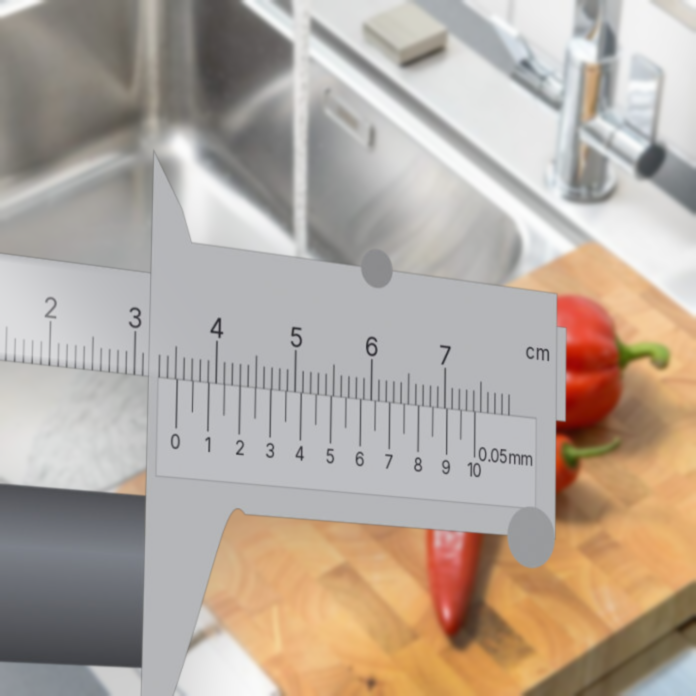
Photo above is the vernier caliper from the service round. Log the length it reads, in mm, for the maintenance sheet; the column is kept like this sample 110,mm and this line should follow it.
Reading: 35.2,mm
